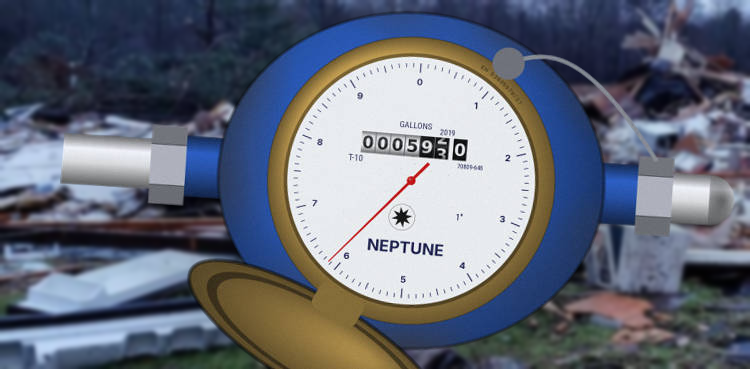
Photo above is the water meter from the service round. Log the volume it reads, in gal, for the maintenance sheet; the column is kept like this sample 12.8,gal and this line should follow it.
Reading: 5926.1,gal
